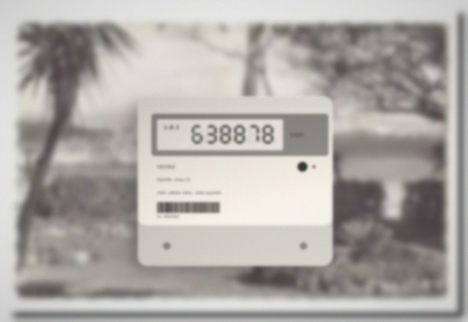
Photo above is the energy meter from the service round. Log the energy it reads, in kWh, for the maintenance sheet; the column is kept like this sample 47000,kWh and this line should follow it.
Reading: 638878,kWh
